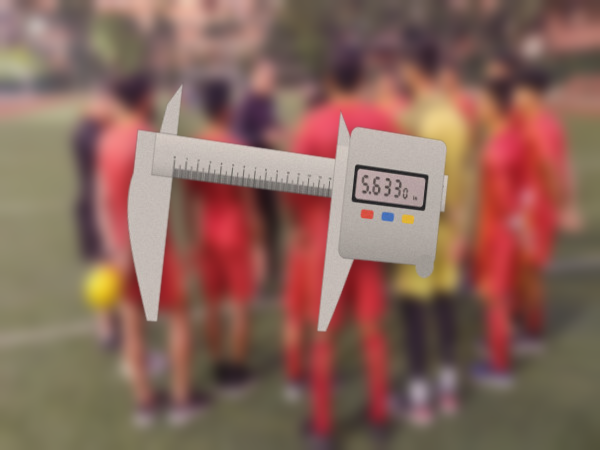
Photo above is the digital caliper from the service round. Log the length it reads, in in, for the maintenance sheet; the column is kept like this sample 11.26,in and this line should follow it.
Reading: 5.6330,in
